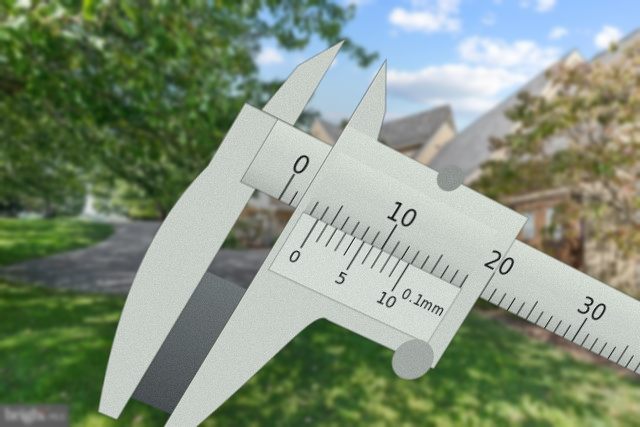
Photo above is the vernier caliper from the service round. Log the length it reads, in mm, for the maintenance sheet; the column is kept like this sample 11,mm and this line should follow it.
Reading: 3.8,mm
